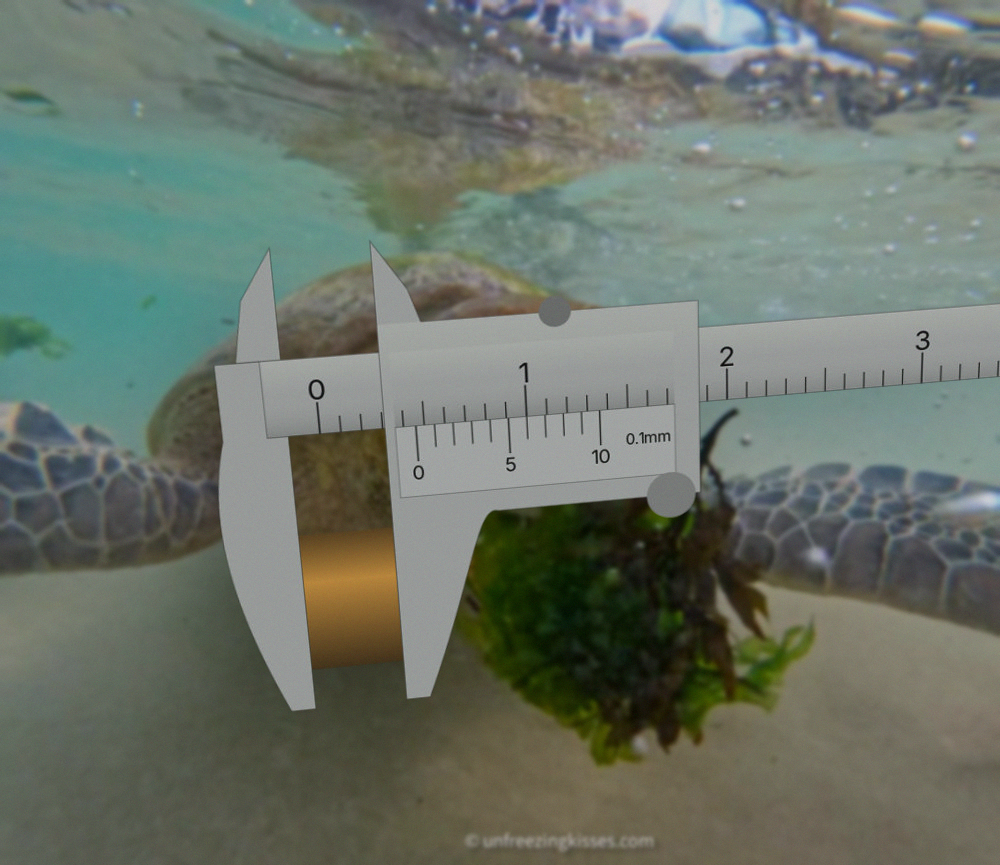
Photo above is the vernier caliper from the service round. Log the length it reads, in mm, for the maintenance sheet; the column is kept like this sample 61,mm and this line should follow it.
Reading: 4.6,mm
